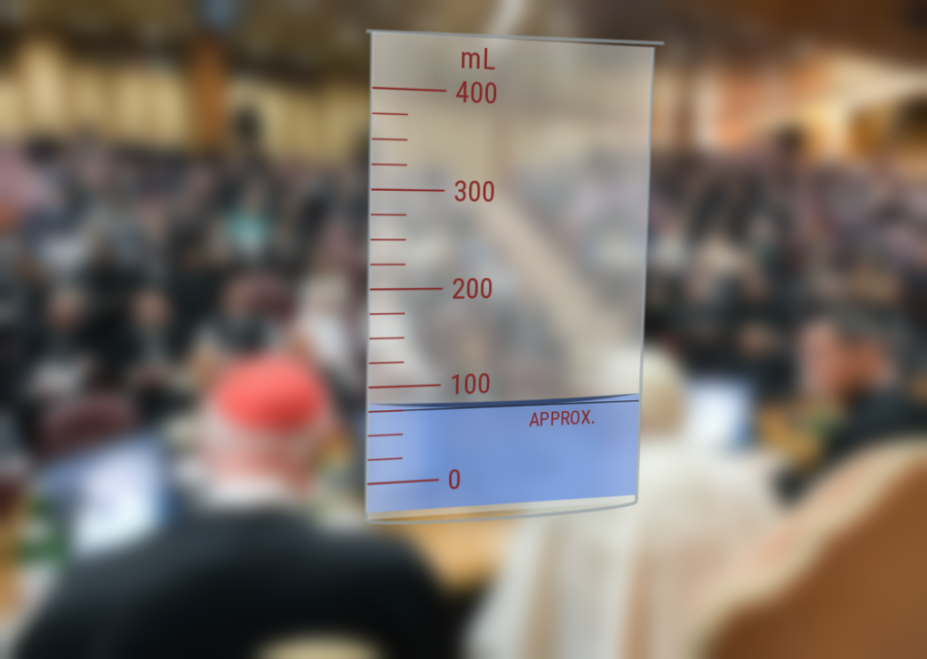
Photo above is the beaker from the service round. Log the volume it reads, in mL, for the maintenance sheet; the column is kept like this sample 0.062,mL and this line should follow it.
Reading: 75,mL
